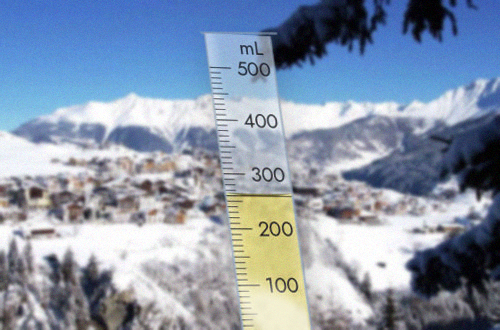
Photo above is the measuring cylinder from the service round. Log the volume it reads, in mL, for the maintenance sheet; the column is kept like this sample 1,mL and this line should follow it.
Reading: 260,mL
